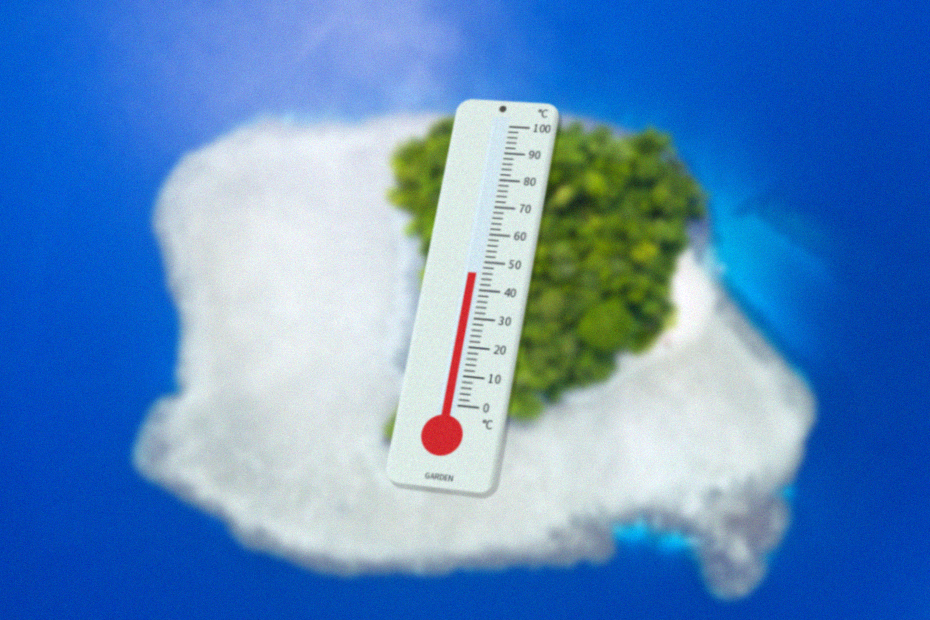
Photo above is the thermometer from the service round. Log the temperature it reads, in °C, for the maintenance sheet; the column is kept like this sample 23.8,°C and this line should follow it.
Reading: 46,°C
